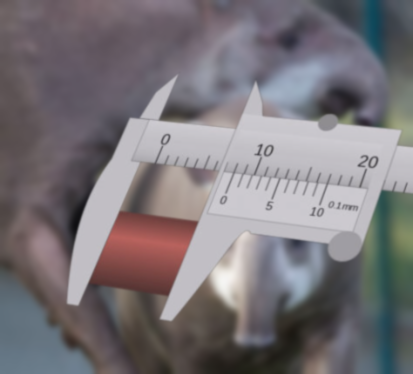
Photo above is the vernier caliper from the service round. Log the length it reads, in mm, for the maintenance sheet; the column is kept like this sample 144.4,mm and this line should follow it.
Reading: 8.0,mm
